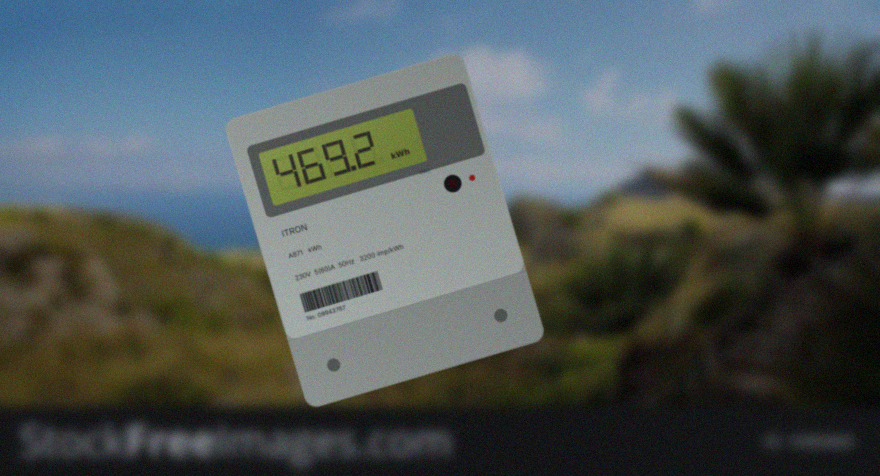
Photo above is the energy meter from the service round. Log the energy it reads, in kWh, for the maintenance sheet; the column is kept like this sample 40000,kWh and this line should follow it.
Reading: 469.2,kWh
